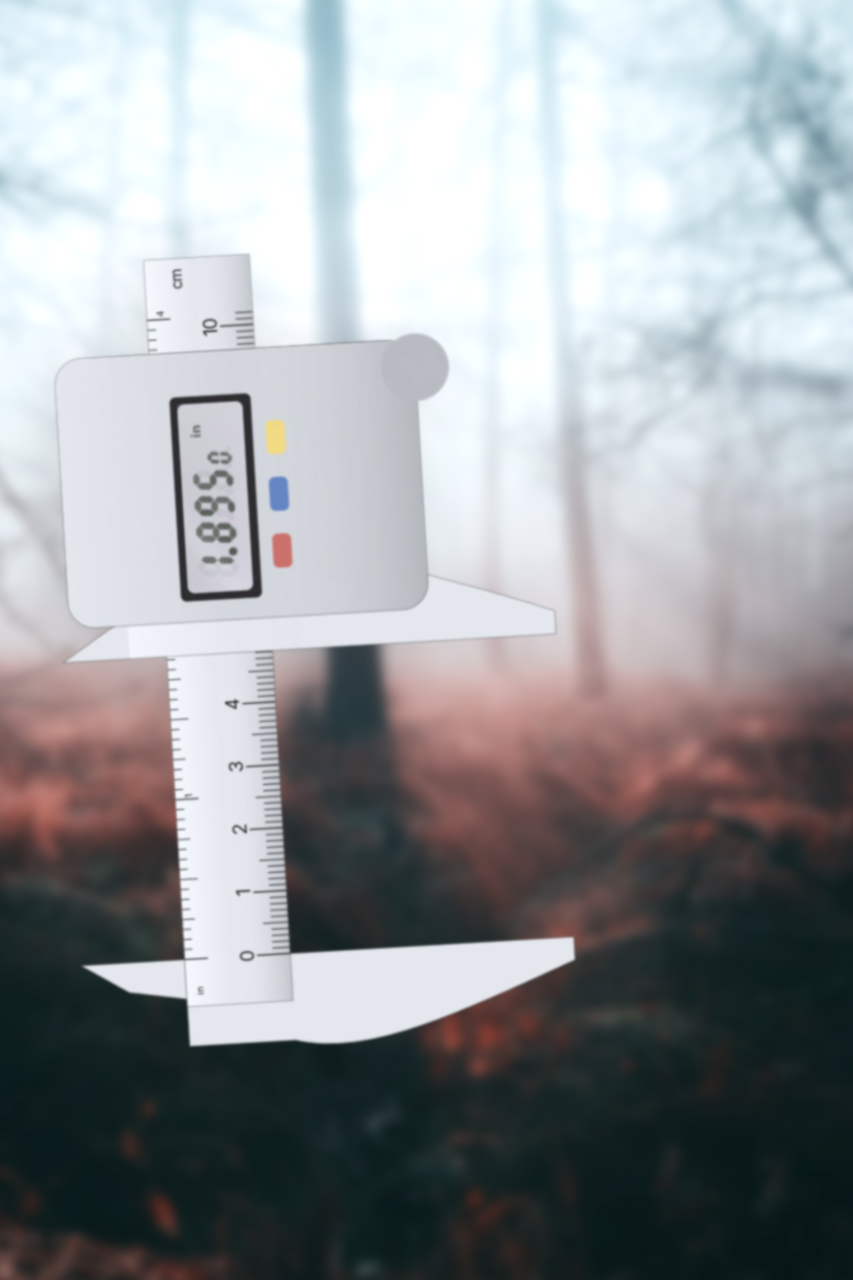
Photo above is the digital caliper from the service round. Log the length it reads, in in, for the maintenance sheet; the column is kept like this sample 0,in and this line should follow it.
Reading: 1.8950,in
